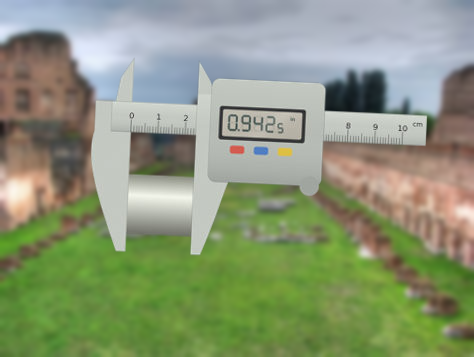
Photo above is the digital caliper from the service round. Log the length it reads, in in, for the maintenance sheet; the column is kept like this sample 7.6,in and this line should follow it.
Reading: 0.9425,in
